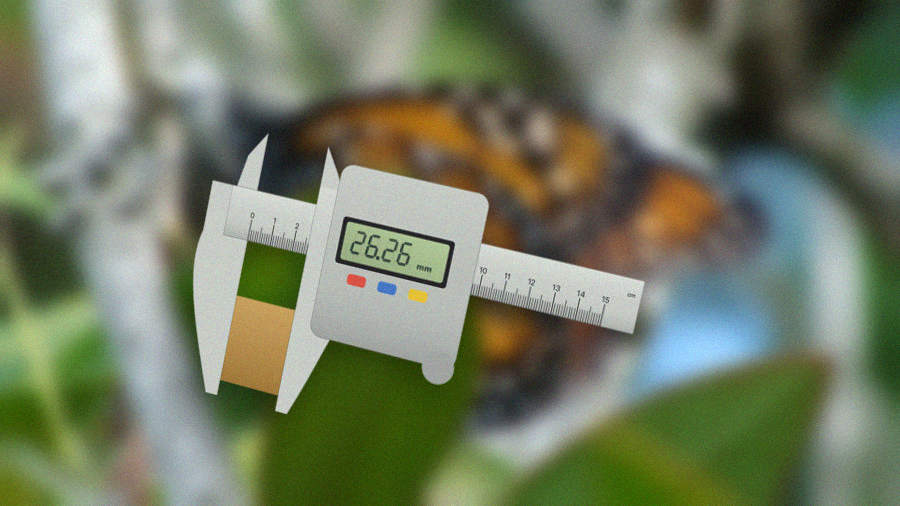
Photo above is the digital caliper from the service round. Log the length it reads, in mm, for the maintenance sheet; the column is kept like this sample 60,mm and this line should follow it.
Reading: 26.26,mm
